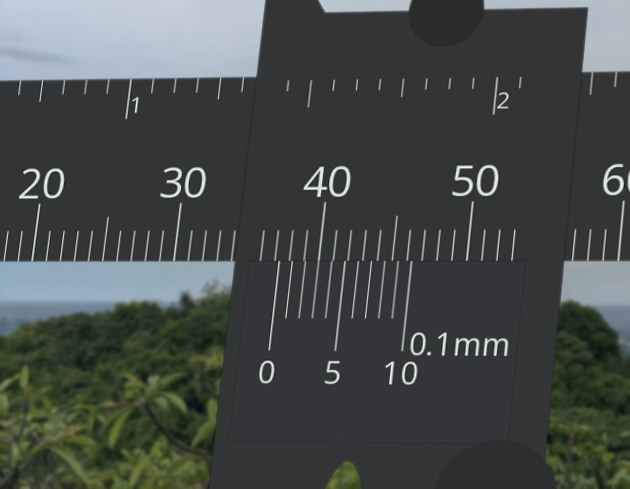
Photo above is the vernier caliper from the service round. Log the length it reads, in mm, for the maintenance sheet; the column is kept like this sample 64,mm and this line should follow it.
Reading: 37.3,mm
